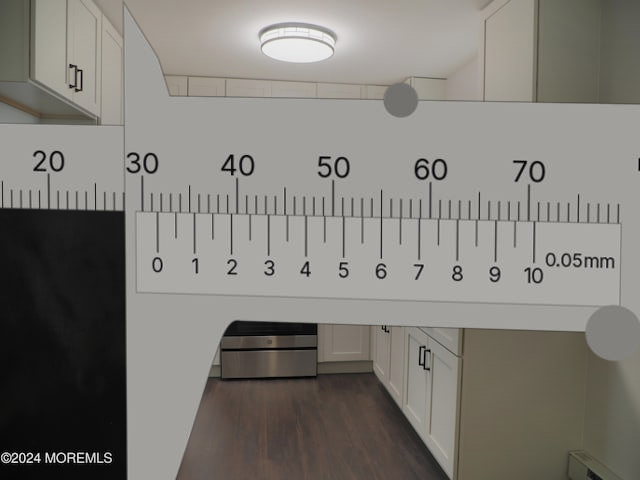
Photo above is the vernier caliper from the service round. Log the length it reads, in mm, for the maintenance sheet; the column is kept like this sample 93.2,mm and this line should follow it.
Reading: 31.6,mm
